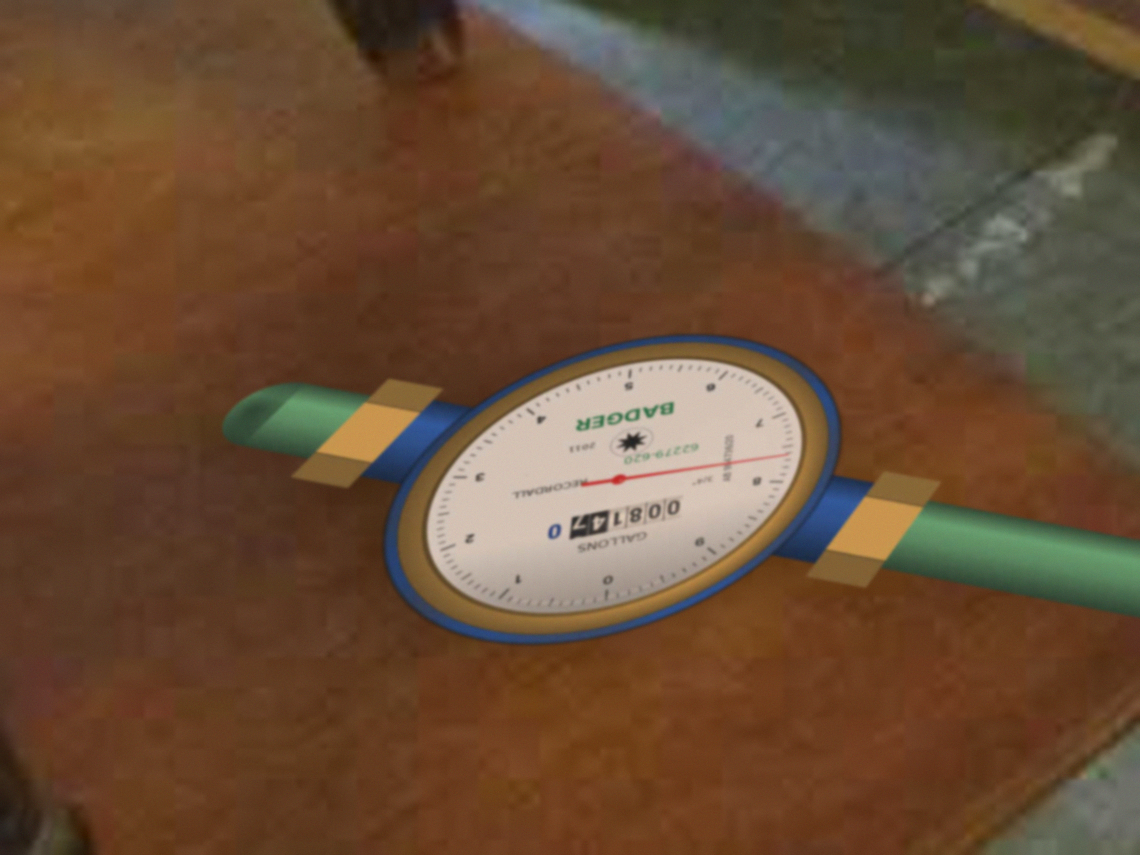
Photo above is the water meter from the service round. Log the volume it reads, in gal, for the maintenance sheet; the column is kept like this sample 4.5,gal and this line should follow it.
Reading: 81467.6,gal
